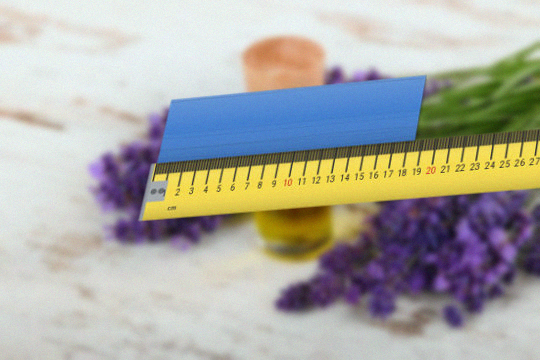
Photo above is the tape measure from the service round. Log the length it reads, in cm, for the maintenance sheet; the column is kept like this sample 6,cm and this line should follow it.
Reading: 18.5,cm
